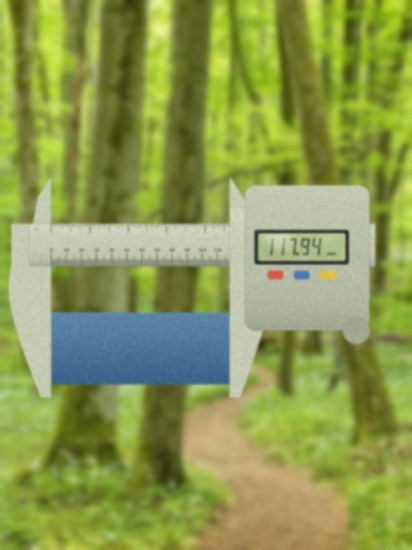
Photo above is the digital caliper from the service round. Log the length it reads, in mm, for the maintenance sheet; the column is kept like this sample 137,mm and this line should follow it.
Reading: 117.94,mm
